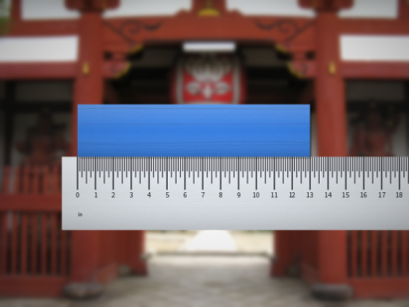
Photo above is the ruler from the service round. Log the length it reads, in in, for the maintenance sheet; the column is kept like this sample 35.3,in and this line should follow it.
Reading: 13,in
